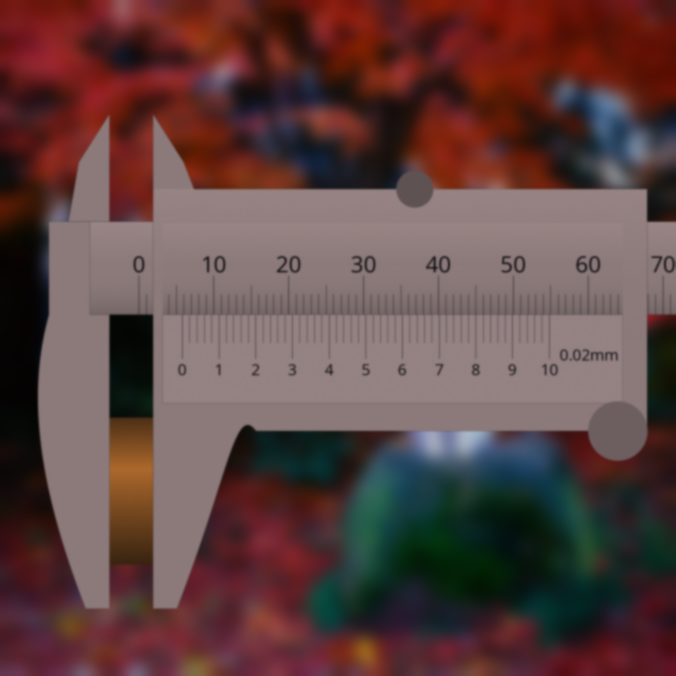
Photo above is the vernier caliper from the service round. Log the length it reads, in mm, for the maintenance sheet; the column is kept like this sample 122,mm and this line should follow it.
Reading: 5.8,mm
